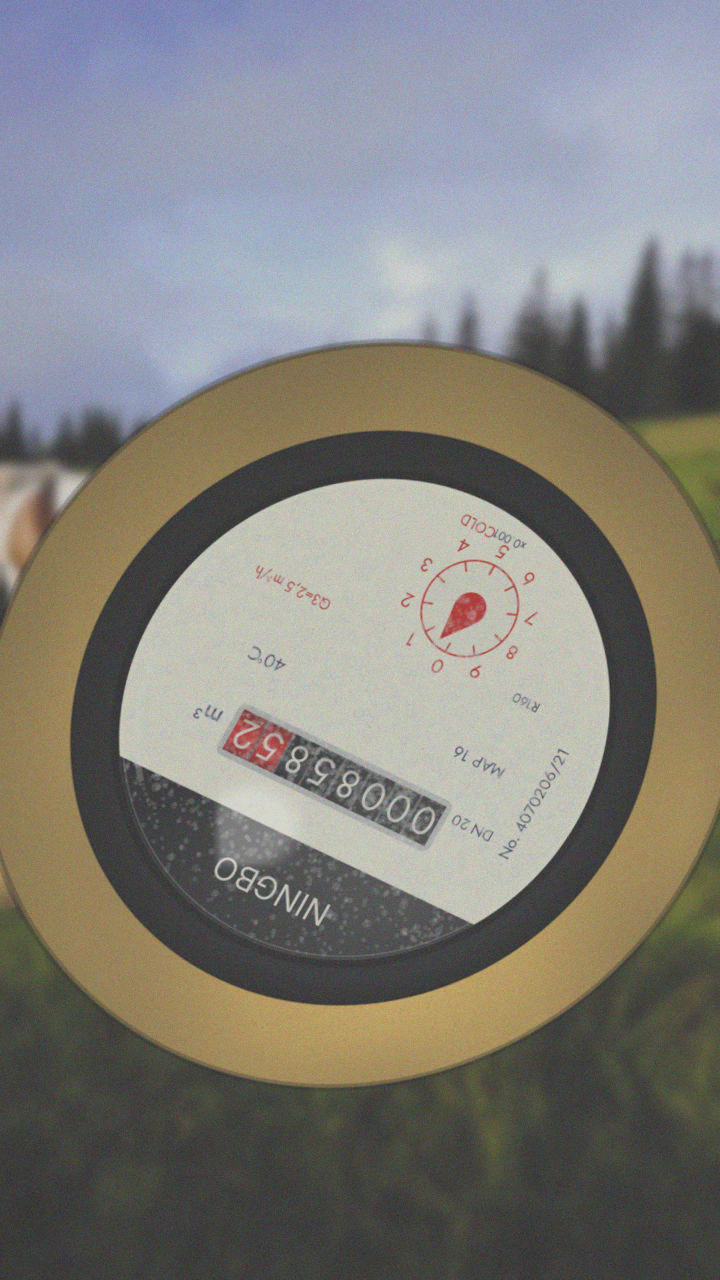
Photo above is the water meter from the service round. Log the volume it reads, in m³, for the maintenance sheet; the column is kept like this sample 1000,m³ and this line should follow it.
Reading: 858.520,m³
